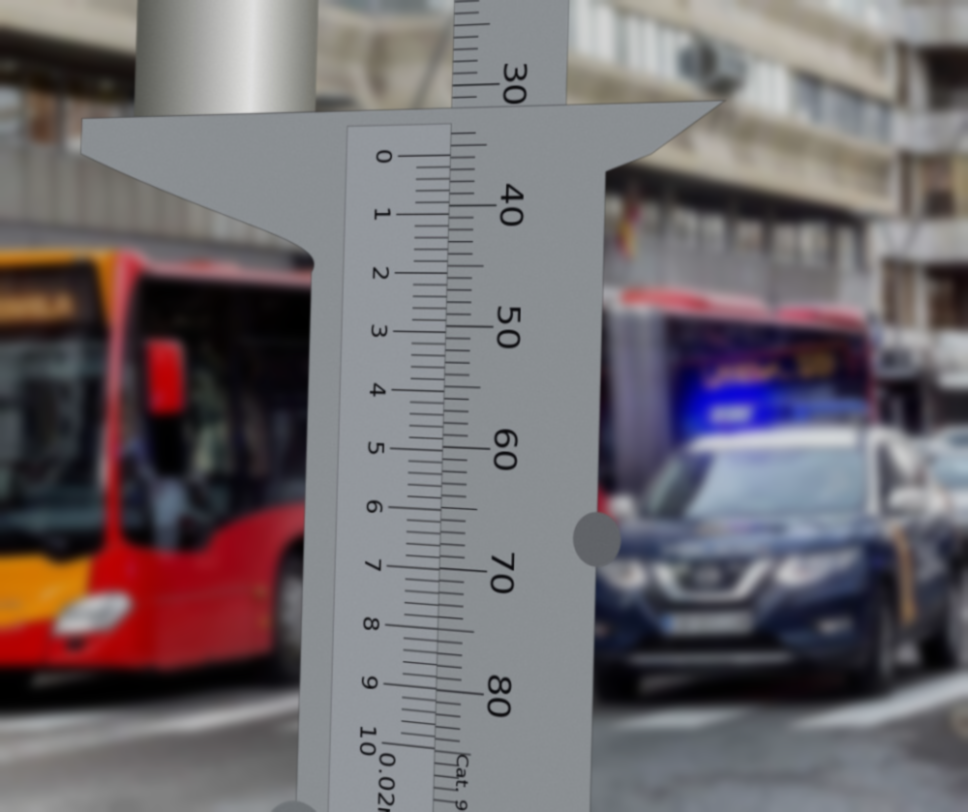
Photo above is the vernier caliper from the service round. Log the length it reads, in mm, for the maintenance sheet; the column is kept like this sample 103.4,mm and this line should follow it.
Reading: 35.8,mm
